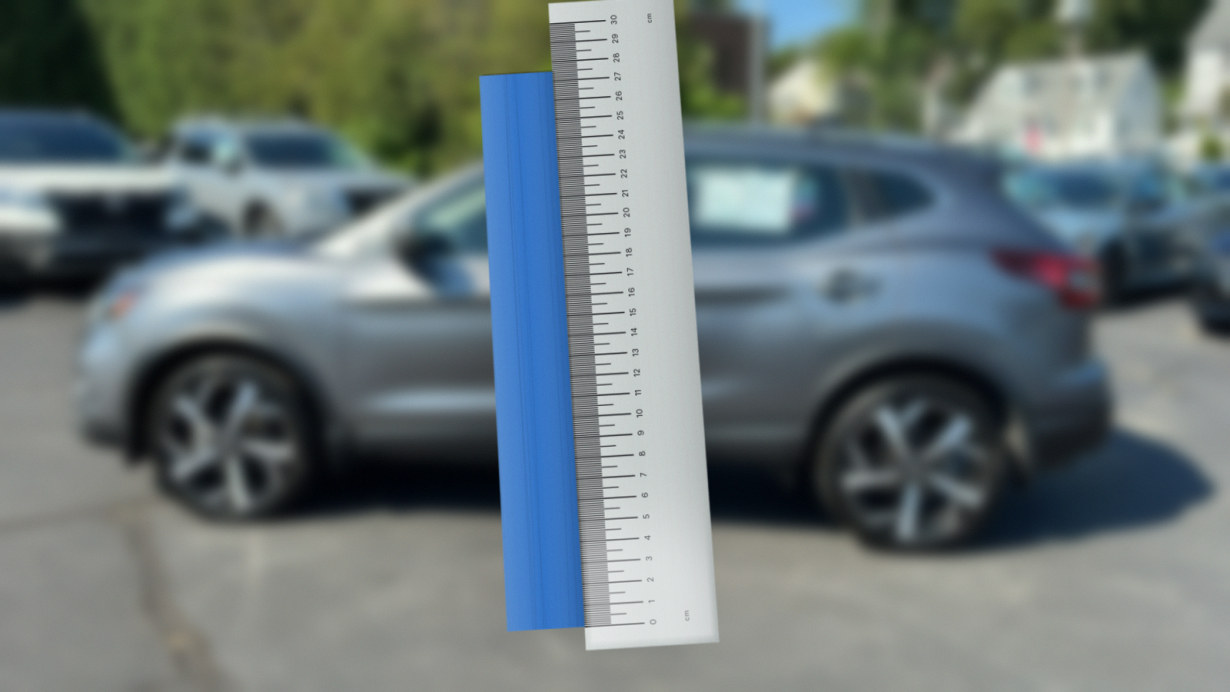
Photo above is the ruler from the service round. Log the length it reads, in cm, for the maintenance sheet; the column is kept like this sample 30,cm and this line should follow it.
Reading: 27.5,cm
